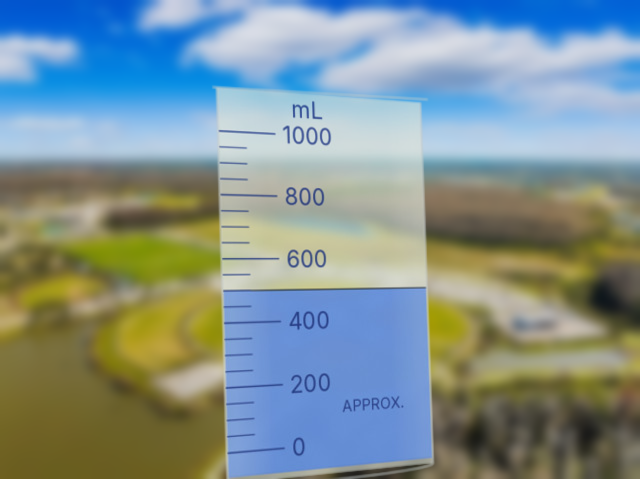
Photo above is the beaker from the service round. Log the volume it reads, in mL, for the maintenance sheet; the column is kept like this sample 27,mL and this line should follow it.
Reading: 500,mL
